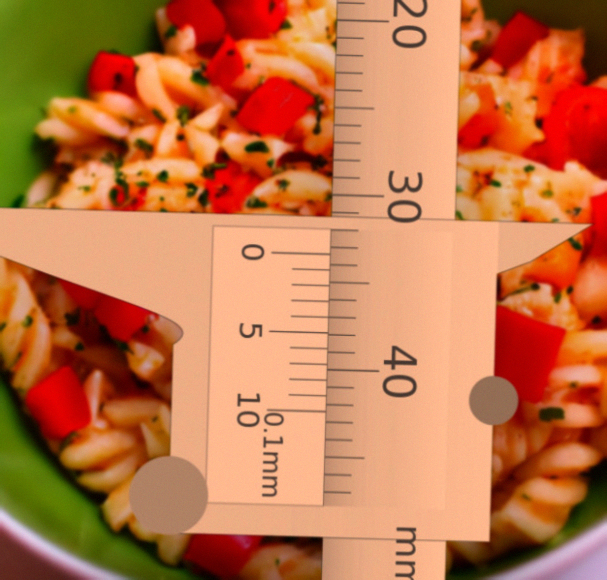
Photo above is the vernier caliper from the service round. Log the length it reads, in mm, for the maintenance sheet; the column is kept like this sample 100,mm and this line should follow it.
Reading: 33.4,mm
